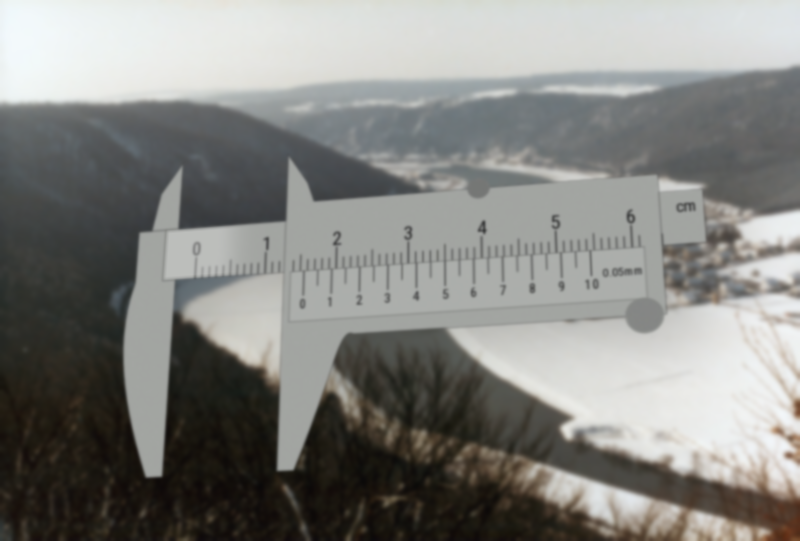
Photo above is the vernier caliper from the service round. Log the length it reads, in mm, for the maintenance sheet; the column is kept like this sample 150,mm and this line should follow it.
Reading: 15.5,mm
